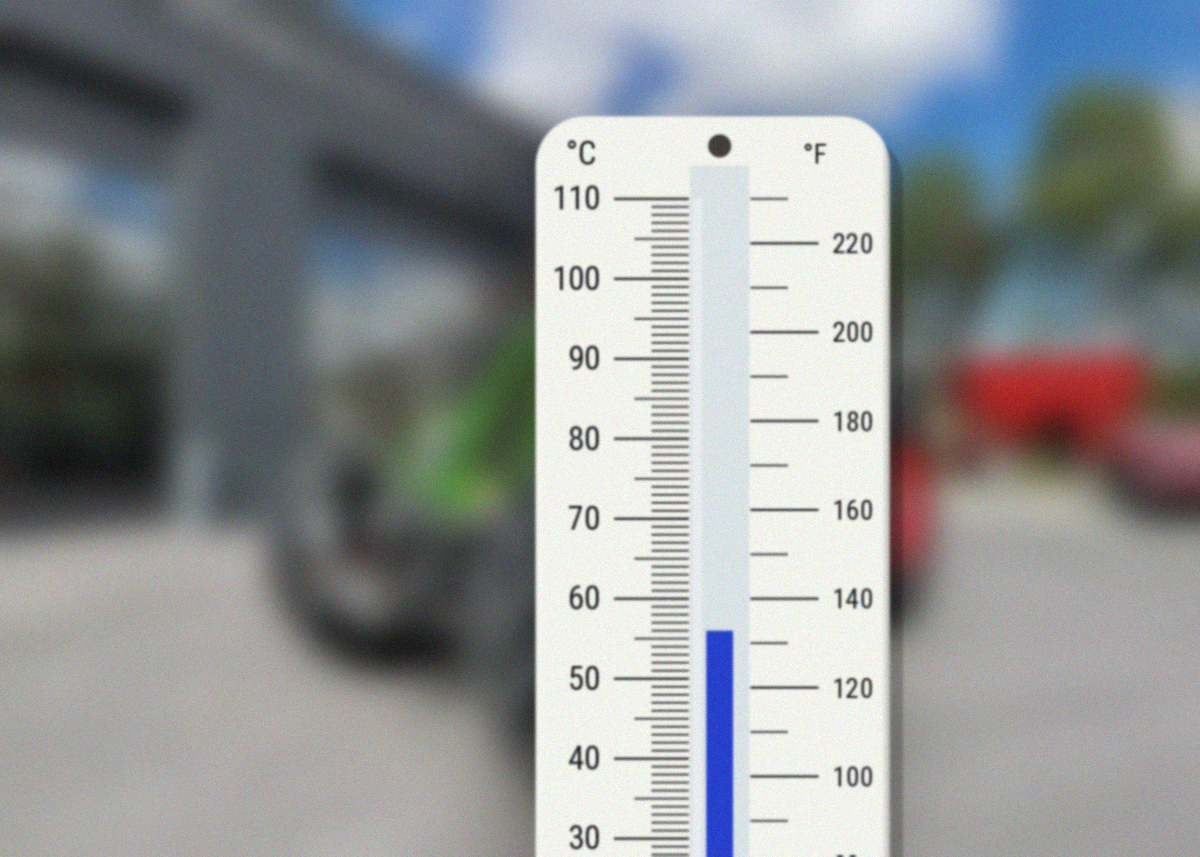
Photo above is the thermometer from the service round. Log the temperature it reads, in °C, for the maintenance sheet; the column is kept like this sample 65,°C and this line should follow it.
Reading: 56,°C
